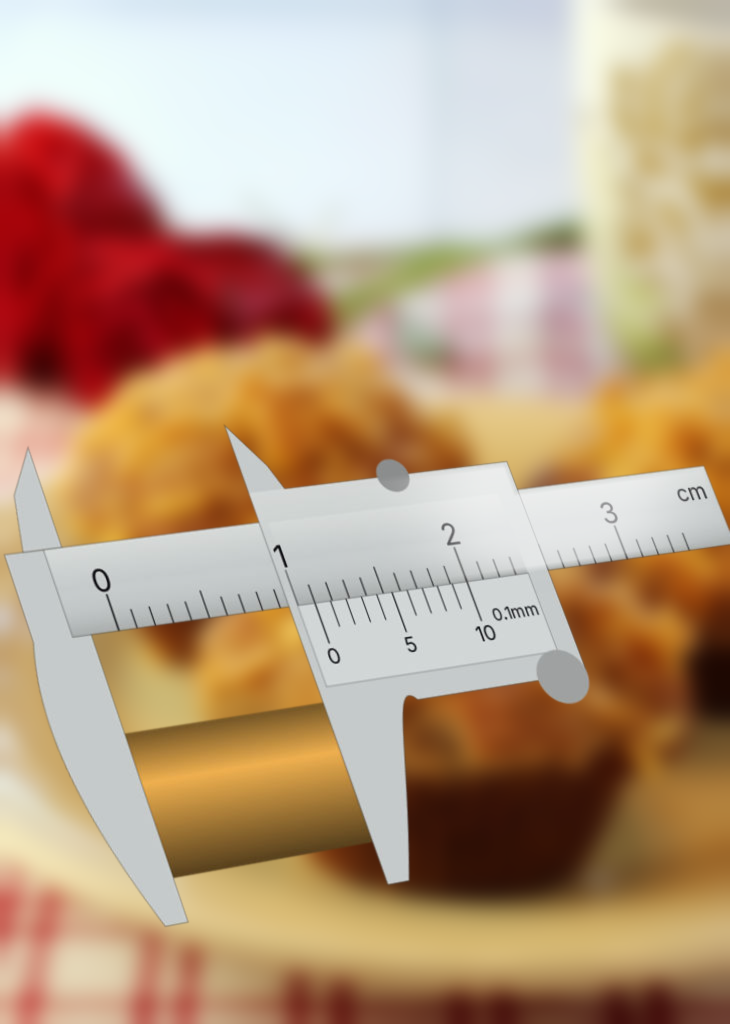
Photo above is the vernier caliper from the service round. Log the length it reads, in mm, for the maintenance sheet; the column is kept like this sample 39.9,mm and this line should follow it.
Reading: 11.0,mm
